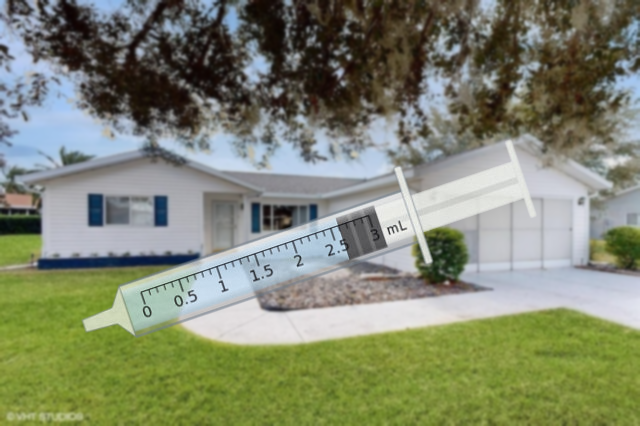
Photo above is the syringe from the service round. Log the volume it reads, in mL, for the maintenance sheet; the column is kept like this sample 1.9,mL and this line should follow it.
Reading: 2.6,mL
